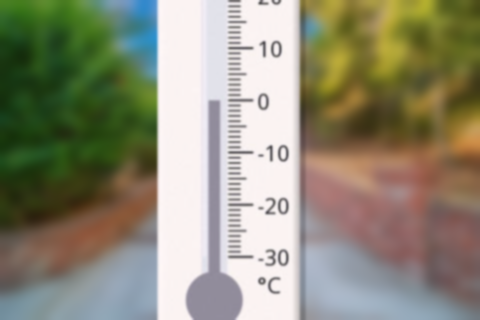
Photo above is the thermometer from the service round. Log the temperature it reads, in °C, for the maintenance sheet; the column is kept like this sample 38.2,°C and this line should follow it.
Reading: 0,°C
